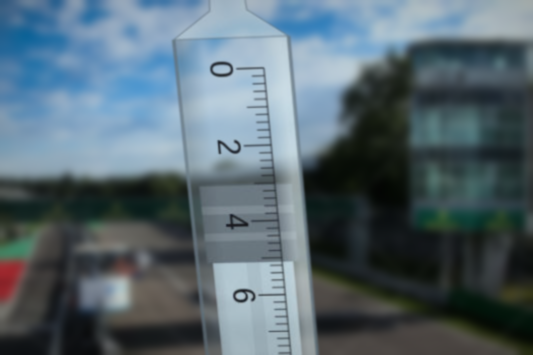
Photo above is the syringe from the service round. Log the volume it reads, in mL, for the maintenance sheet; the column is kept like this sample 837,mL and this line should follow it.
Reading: 3,mL
